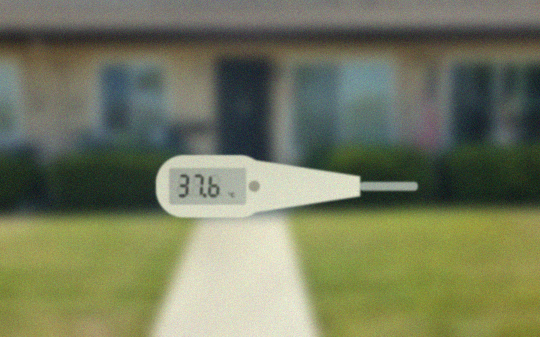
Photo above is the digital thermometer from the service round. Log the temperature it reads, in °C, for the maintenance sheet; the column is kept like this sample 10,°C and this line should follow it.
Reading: 37.6,°C
